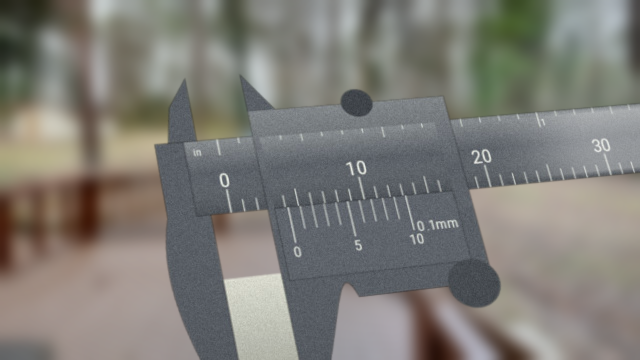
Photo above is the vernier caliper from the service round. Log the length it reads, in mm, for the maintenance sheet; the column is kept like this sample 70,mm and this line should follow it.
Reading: 4.2,mm
